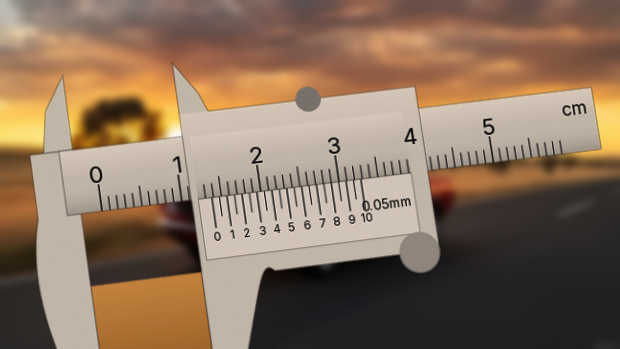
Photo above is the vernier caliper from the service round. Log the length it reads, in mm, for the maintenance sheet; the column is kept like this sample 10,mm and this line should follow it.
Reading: 13.8,mm
